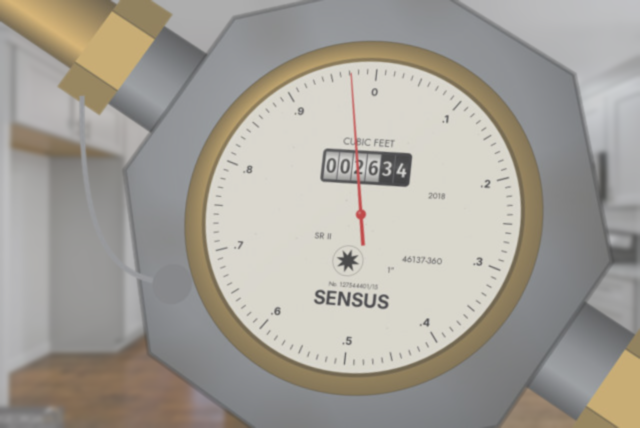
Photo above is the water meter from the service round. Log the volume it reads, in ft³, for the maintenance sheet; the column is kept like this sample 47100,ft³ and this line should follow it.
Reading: 2633.97,ft³
